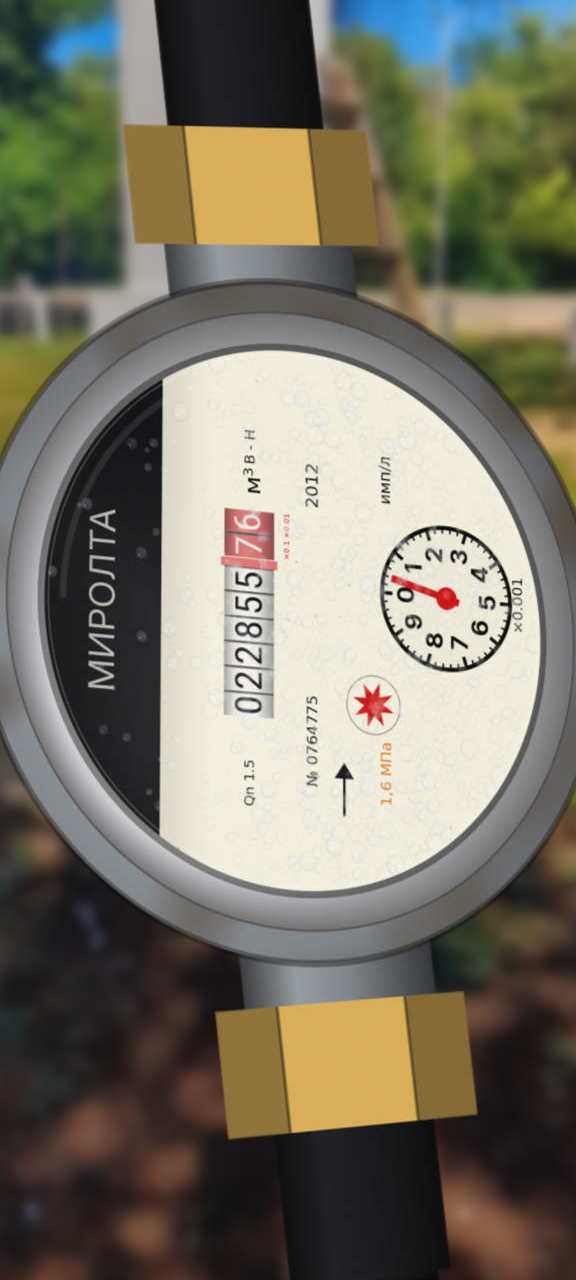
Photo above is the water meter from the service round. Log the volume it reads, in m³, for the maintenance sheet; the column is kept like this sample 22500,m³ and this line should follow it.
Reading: 22855.760,m³
